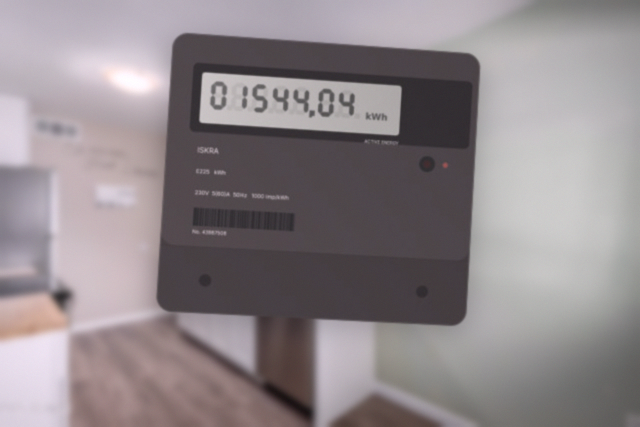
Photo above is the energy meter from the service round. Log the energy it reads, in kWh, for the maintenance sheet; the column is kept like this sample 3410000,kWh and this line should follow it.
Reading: 1544.04,kWh
